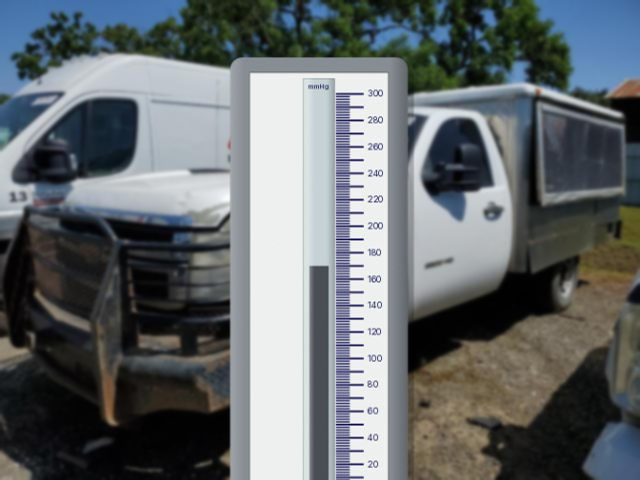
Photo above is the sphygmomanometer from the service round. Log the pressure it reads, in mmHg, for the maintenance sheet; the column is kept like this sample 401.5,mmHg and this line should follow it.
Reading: 170,mmHg
